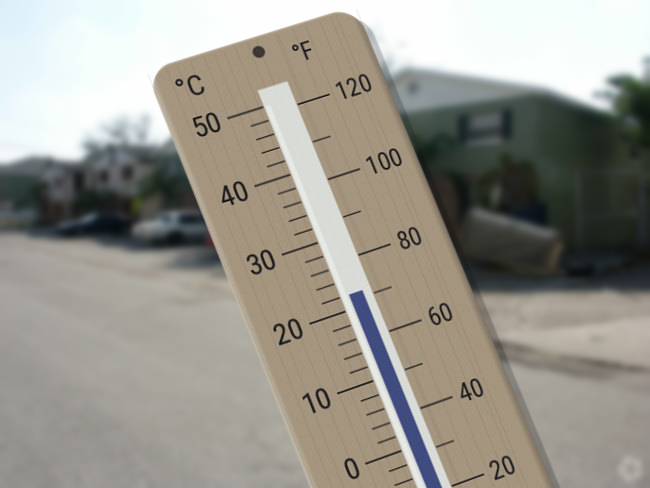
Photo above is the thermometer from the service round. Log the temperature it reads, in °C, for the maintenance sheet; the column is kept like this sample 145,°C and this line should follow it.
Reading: 22,°C
